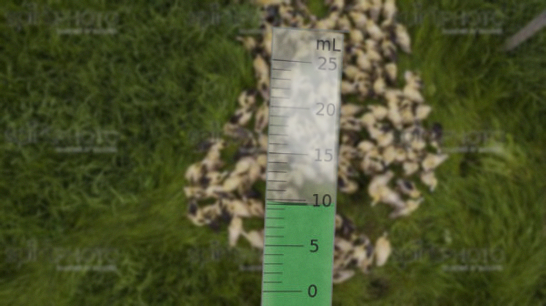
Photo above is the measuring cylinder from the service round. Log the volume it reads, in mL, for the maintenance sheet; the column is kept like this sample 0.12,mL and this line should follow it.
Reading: 9.5,mL
